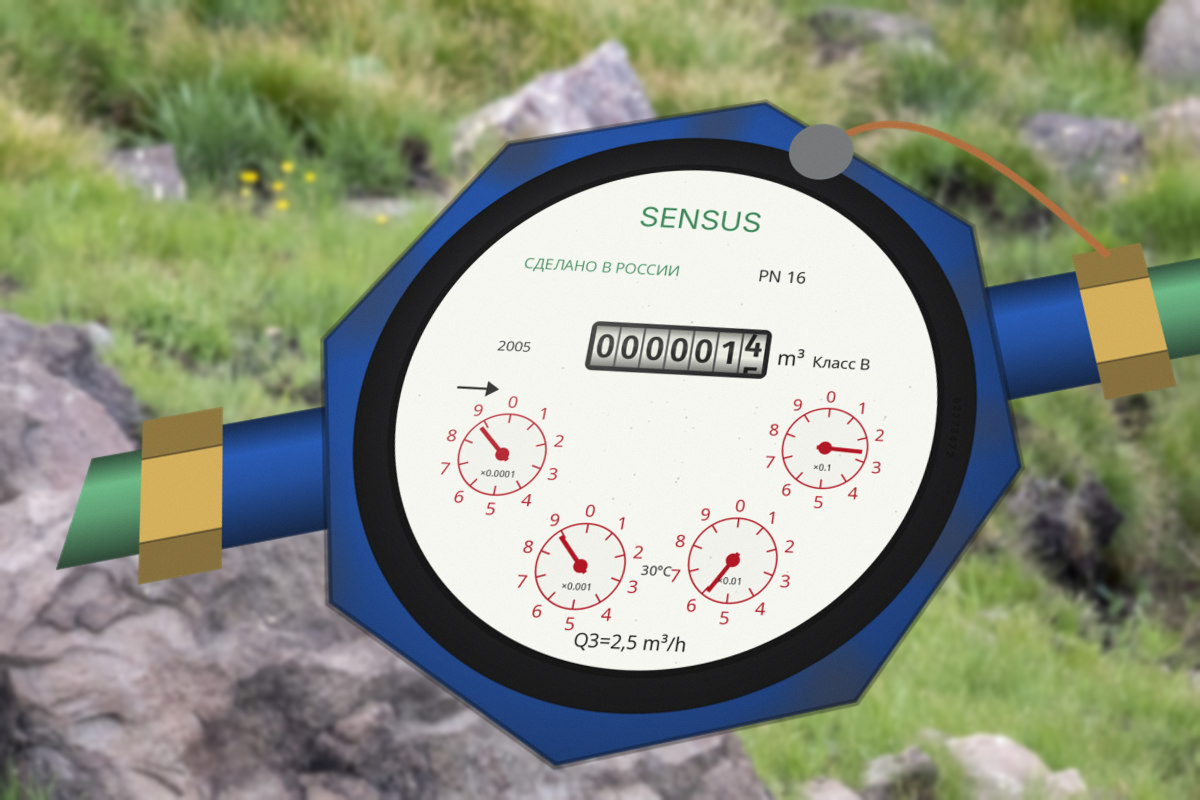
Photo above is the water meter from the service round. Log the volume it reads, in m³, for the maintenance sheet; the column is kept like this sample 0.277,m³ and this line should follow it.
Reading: 14.2588,m³
